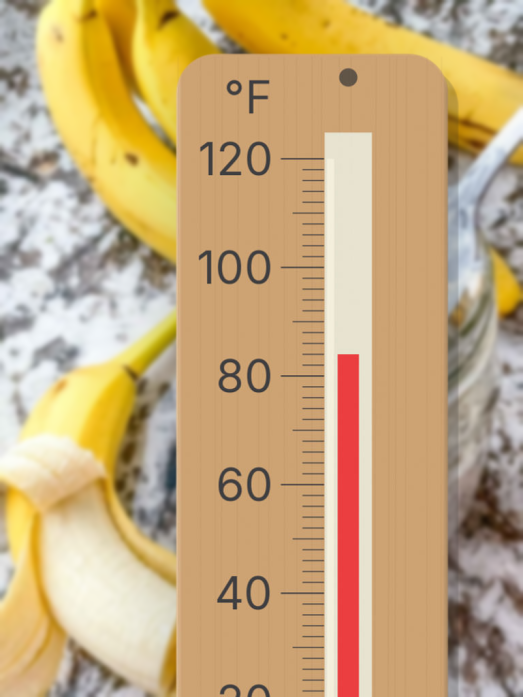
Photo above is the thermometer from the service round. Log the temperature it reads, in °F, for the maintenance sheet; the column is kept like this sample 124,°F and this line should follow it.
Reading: 84,°F
